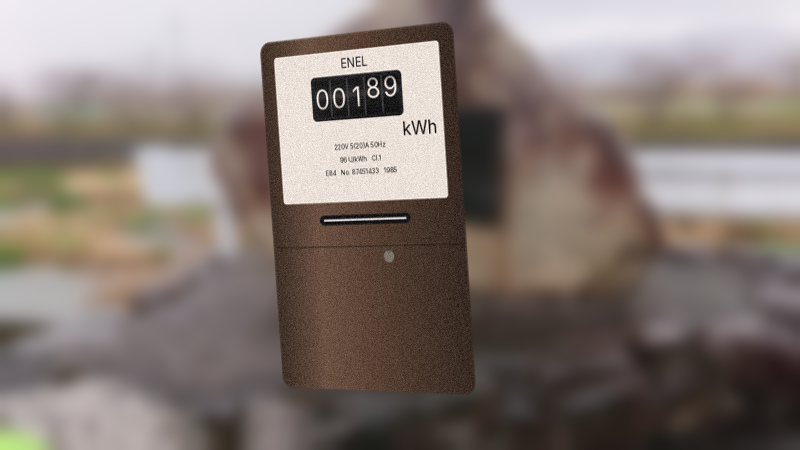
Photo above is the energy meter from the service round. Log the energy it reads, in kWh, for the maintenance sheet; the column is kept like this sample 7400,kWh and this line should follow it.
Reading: 189,kWh
